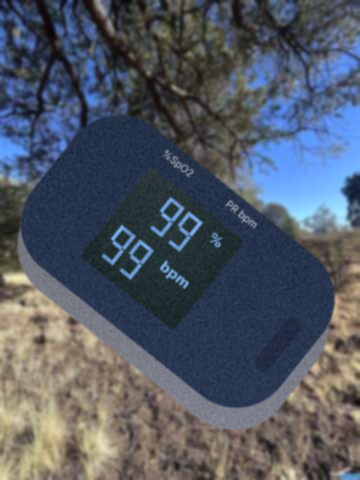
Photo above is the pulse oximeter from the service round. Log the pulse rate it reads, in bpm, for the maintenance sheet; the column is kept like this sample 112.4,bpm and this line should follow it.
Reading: 99,bpm
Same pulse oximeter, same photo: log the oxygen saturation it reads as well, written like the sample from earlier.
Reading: 99,%
